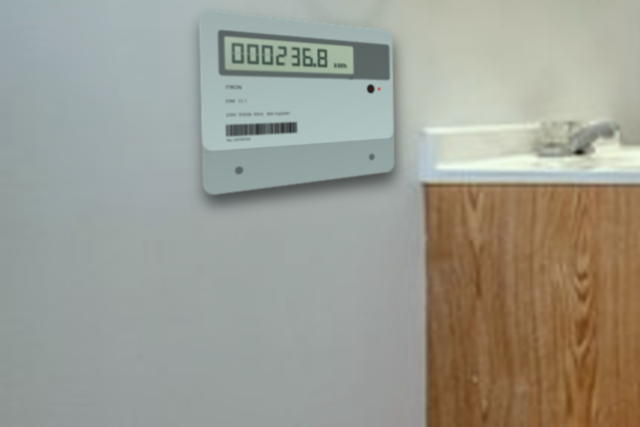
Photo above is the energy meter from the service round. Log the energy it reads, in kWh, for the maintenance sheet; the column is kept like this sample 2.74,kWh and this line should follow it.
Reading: 236.8,kWh
